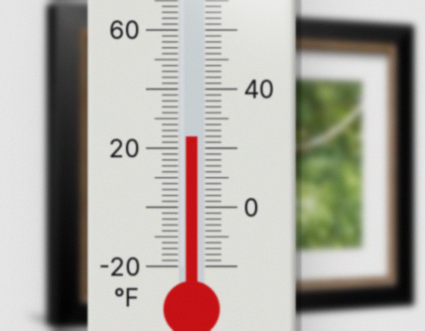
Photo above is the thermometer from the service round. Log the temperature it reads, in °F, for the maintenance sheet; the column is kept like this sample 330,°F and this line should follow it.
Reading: 24,°F
